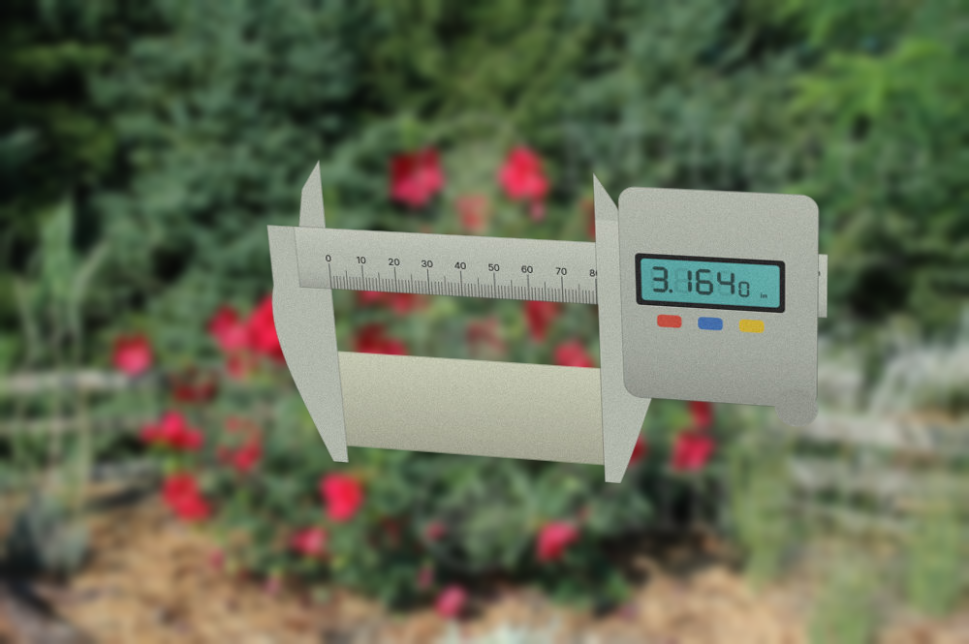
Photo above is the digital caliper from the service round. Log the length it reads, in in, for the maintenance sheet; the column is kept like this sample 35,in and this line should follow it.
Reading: 3.1640,in
